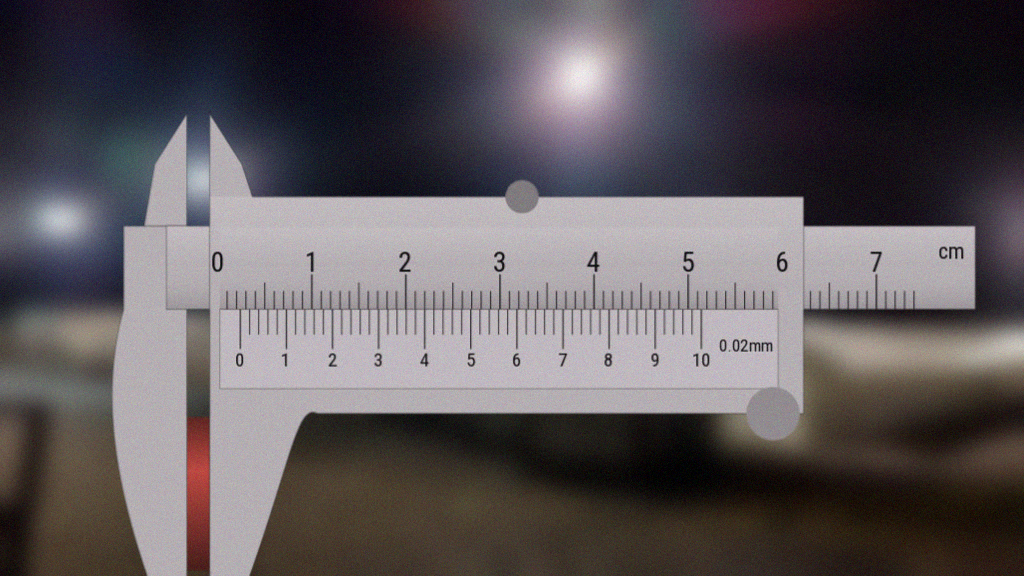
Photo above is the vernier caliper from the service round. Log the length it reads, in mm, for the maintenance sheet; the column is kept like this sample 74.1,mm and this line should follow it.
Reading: 2.4,mm
